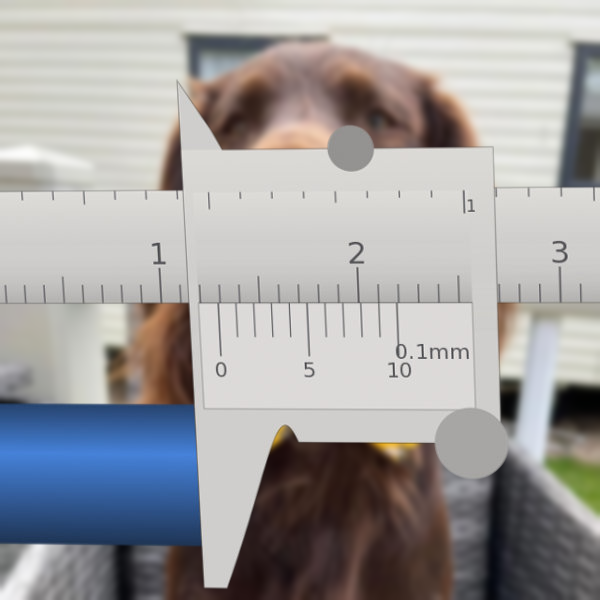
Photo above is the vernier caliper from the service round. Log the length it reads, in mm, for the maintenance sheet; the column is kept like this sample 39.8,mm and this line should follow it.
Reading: 12.9,mm
